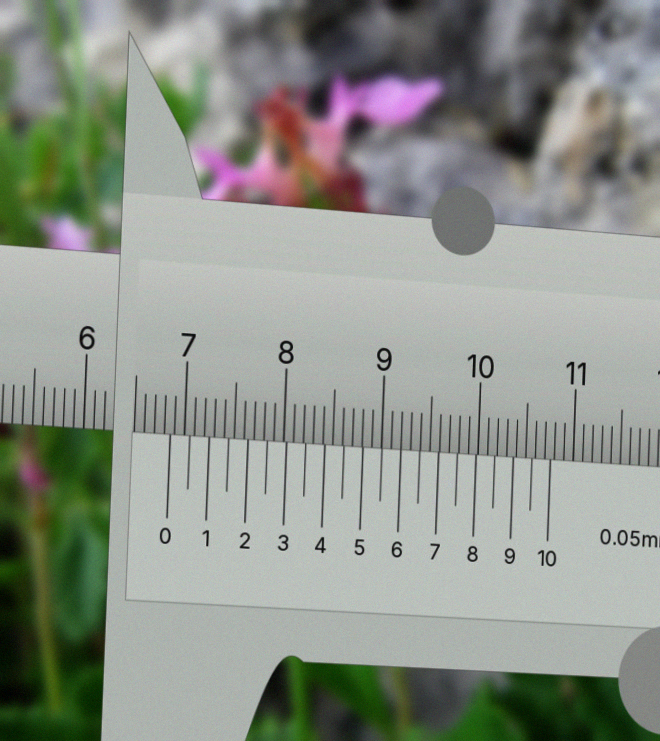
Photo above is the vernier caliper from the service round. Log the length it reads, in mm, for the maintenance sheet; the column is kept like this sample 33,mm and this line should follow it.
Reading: 68.6,mm
